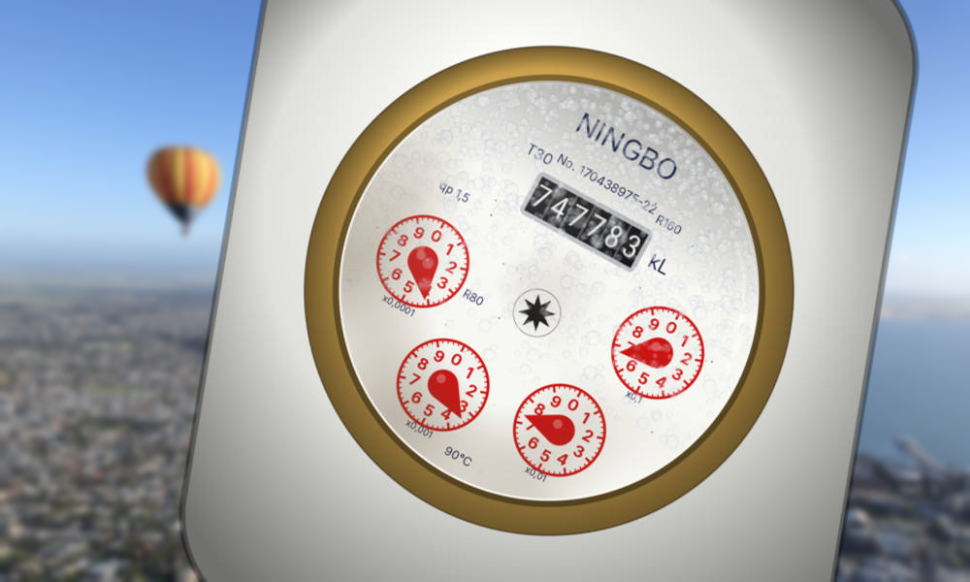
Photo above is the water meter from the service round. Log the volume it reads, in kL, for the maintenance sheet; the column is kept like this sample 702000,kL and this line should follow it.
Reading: 747783.6734,kL
